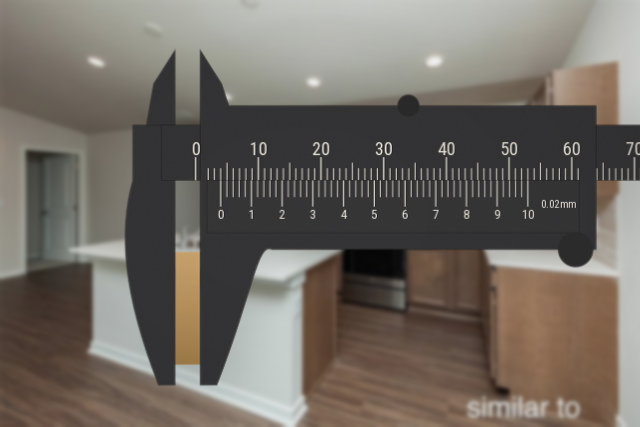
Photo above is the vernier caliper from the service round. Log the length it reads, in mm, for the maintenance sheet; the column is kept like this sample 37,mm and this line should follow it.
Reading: 4.0,mm
